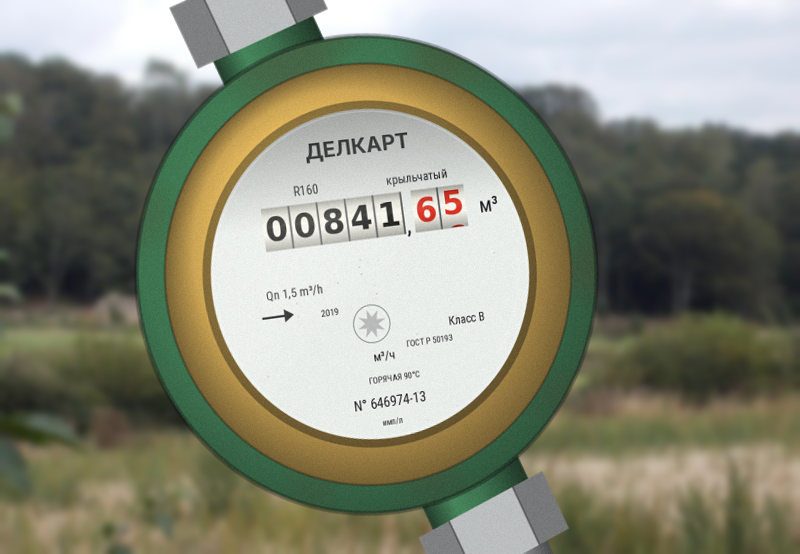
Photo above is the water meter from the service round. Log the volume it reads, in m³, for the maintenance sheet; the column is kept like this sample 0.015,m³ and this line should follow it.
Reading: 841.65,m³
